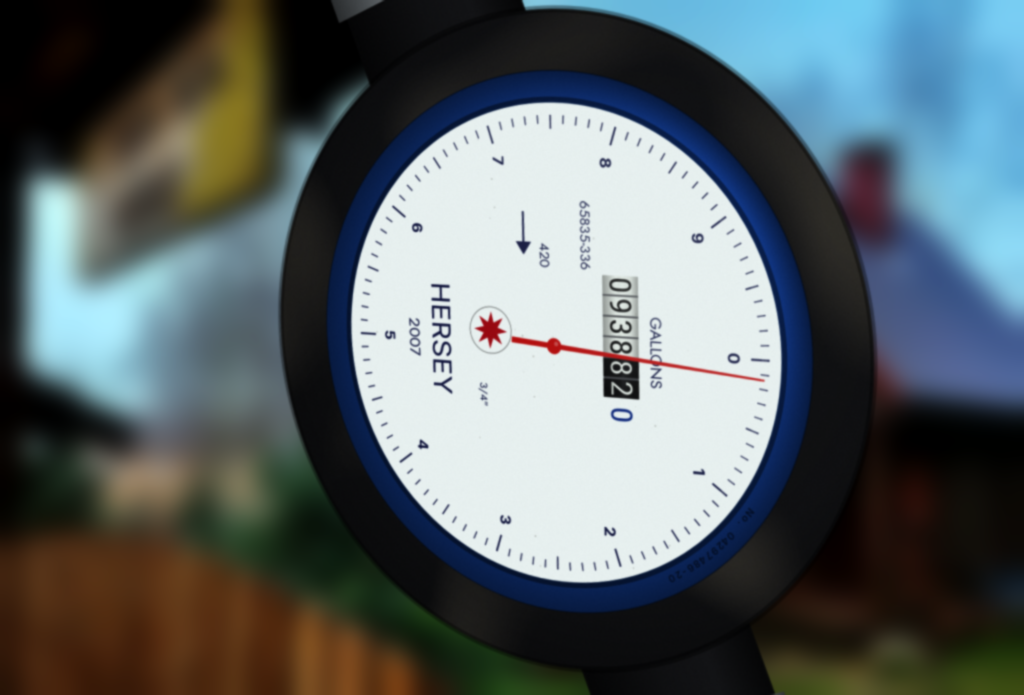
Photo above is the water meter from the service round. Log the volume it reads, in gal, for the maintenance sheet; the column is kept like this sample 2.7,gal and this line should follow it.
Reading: 938820.1,gal
